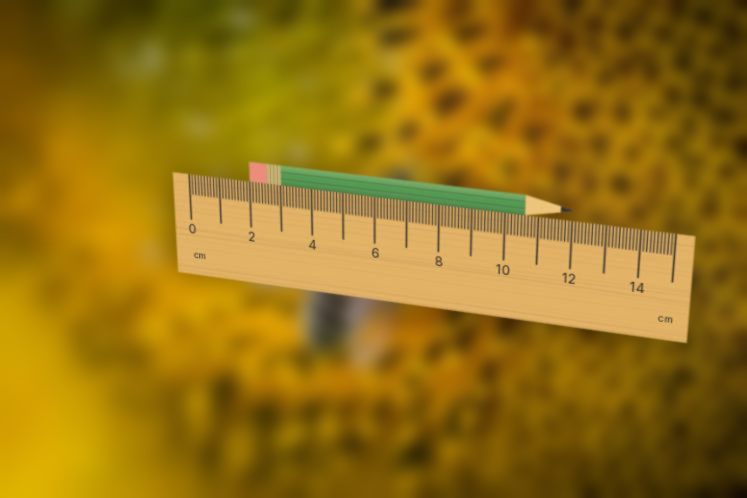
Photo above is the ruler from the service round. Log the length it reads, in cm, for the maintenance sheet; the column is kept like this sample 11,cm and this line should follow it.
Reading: 10,cm
